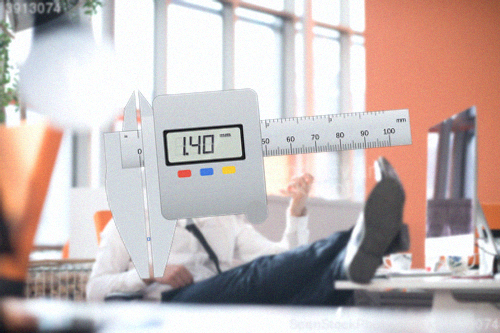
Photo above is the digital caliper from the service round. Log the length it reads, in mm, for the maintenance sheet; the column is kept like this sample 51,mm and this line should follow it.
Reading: 1.40,mm
